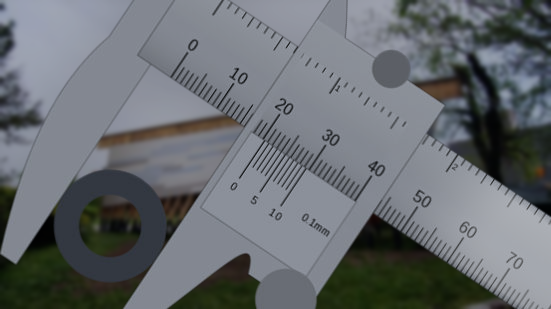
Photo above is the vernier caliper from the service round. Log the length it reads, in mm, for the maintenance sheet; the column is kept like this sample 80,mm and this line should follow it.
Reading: 20.4,mm
